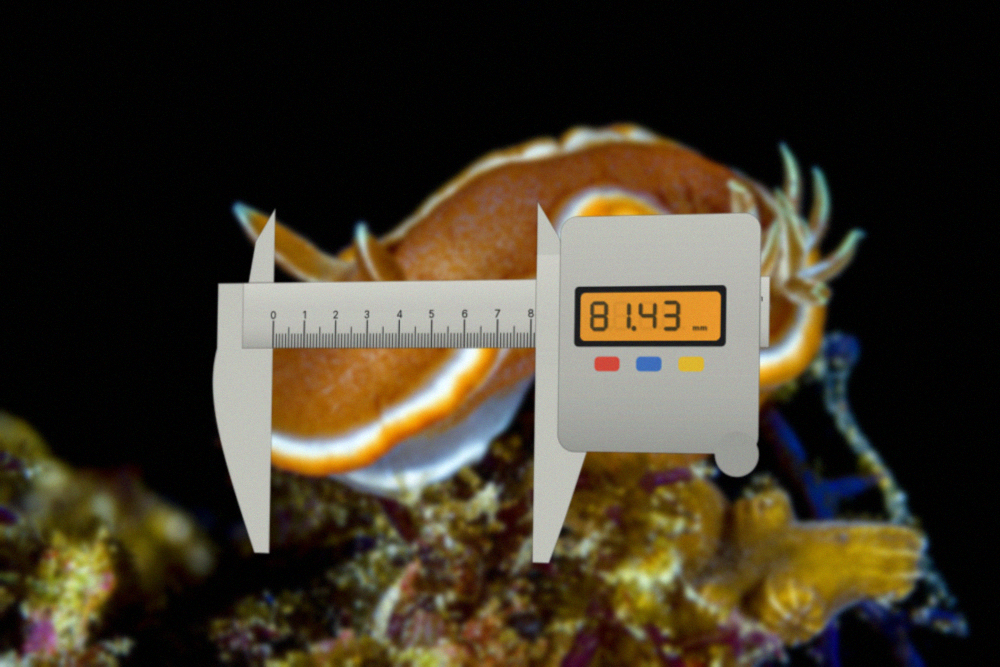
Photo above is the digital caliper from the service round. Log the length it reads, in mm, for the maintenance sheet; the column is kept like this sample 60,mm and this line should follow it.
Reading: 81.43,mm
